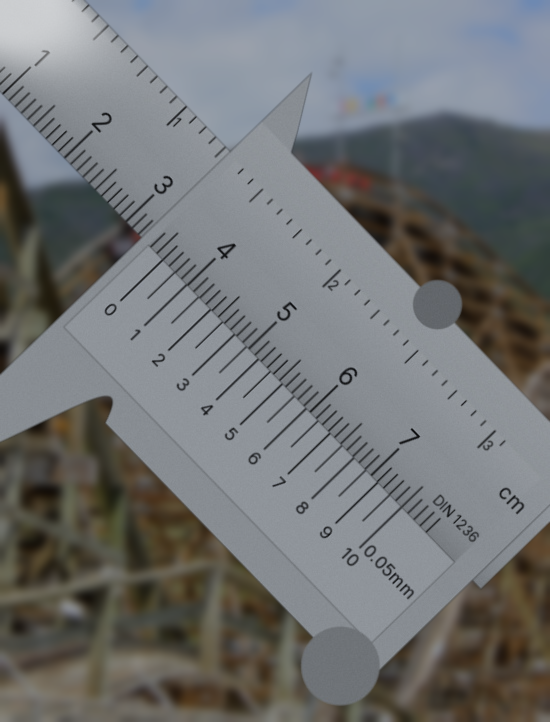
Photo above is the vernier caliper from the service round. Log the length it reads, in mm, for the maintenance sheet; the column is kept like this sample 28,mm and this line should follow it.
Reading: 36.0,mm
